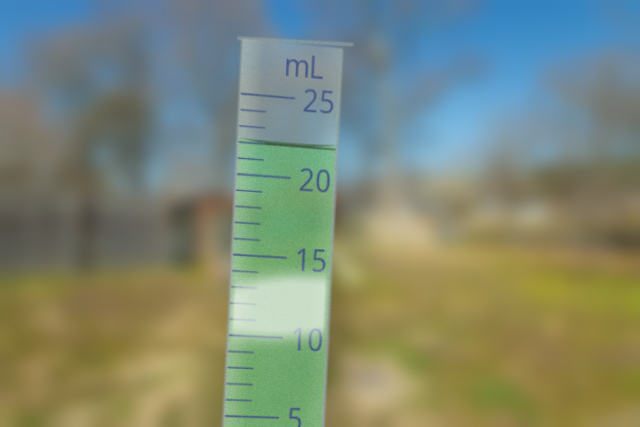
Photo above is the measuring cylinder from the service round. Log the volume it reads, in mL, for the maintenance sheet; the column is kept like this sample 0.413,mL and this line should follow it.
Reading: 22,mL
